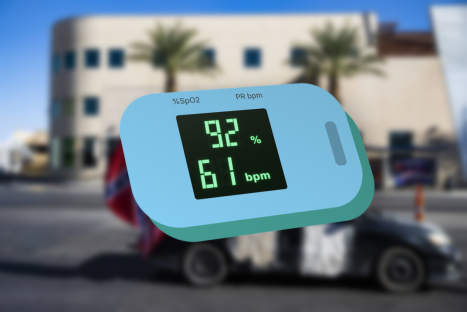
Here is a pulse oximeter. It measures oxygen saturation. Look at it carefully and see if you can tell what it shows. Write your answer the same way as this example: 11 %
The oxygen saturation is 92 %
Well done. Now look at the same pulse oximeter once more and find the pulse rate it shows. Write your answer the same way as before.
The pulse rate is 61 bpm
